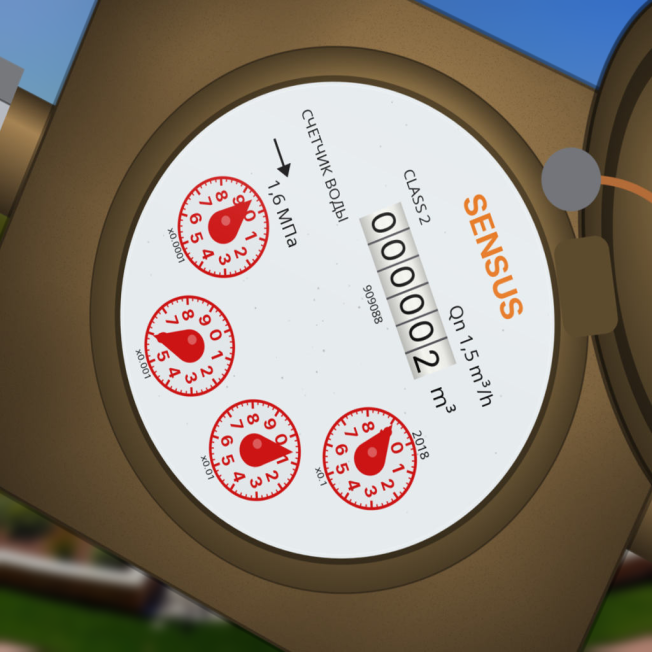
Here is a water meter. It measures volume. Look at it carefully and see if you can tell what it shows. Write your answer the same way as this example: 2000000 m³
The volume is 1.9059 m³
